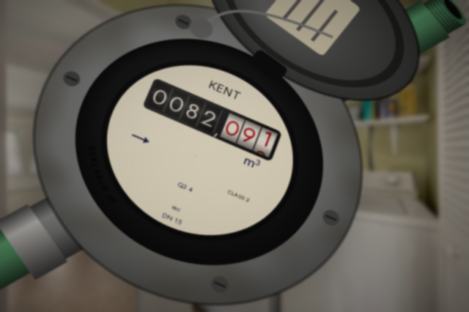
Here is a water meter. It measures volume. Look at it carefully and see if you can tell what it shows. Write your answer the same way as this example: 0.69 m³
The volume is 82.091 m³
